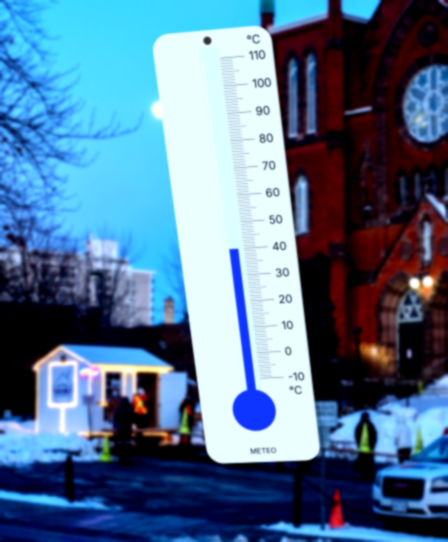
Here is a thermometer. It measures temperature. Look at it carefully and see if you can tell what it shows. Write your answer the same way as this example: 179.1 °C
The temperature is 40 °C
